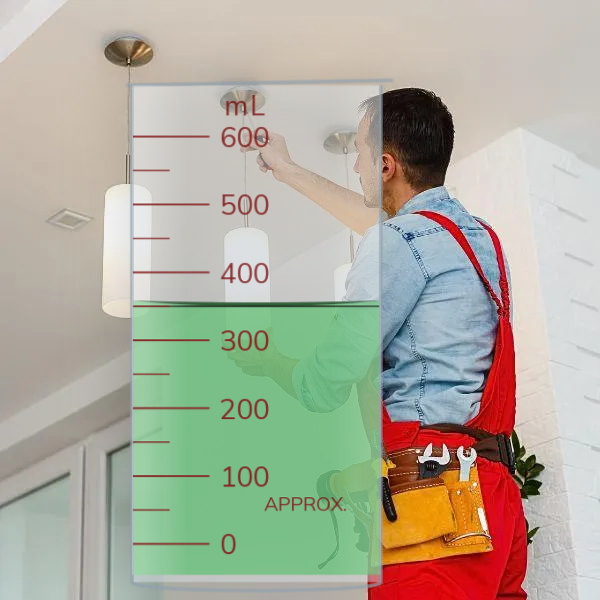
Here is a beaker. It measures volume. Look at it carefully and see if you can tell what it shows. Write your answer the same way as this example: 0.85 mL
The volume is 350 mL
